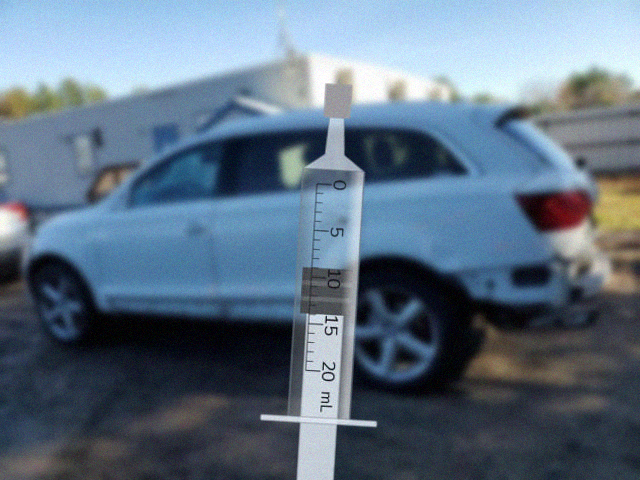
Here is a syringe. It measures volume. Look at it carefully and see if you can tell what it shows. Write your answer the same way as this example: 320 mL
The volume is 9 mL
